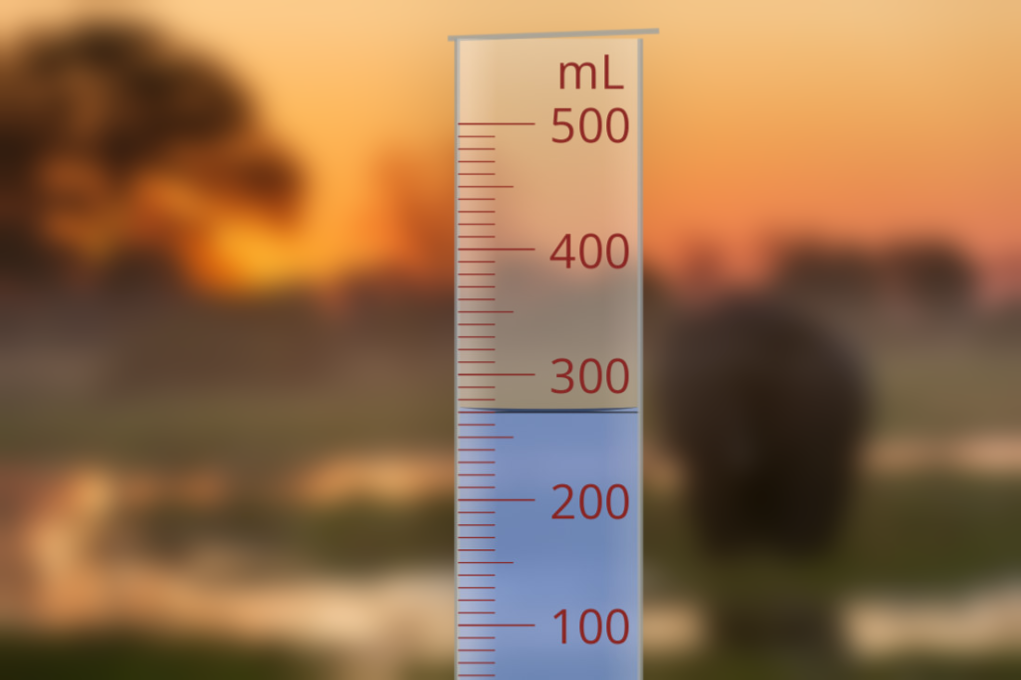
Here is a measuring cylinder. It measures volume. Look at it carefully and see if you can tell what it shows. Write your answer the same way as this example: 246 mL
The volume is 270 mL
